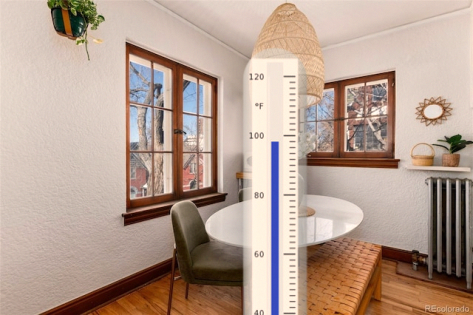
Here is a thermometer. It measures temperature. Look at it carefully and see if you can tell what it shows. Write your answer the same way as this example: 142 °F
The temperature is 98 °F
